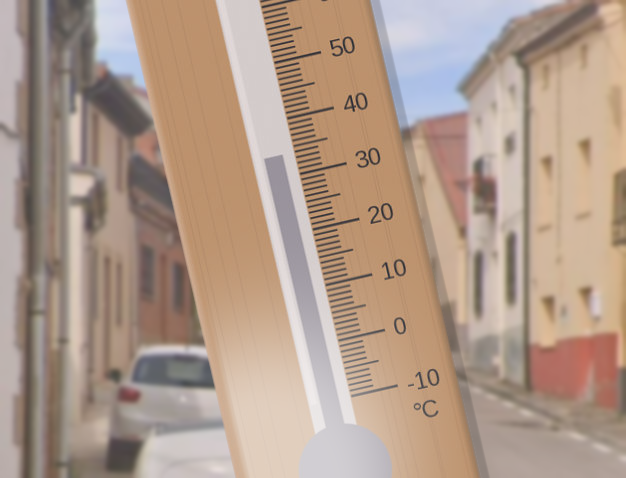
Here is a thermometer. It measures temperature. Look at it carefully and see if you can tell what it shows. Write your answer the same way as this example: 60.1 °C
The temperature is 34 °C
